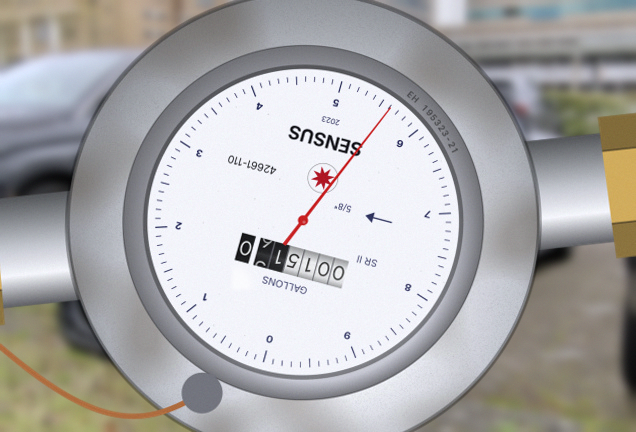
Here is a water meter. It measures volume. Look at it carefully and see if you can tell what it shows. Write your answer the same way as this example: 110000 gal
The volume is 15155.6 gal
